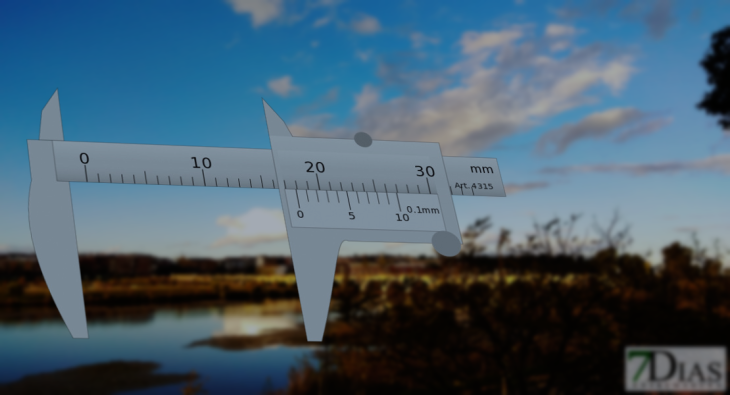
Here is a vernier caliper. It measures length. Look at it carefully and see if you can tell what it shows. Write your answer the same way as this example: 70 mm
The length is 17.9 mm
